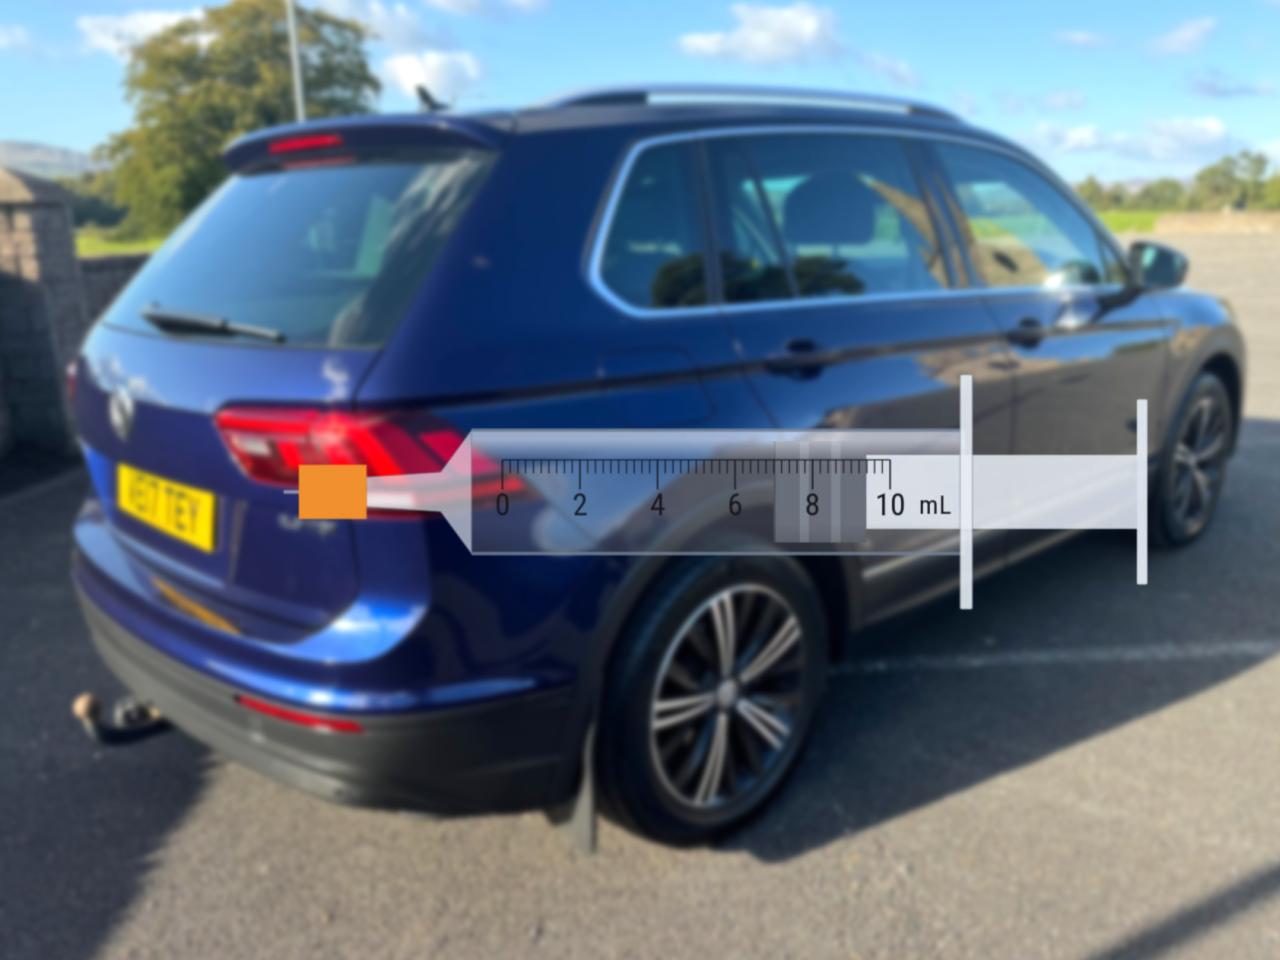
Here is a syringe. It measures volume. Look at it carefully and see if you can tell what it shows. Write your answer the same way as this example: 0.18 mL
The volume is 7 mL
